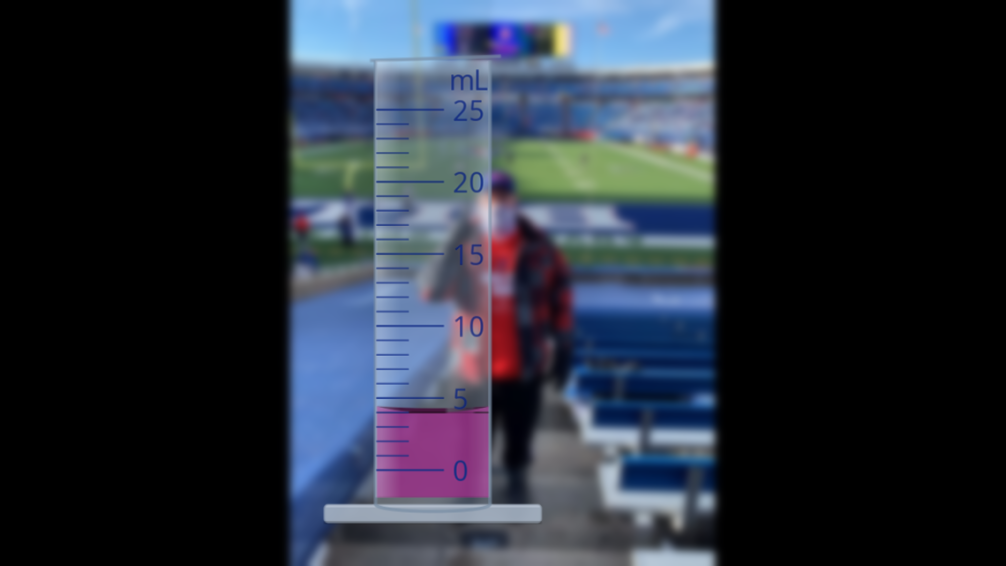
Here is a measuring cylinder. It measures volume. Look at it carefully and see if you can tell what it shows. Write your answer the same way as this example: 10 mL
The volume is 4 mL
